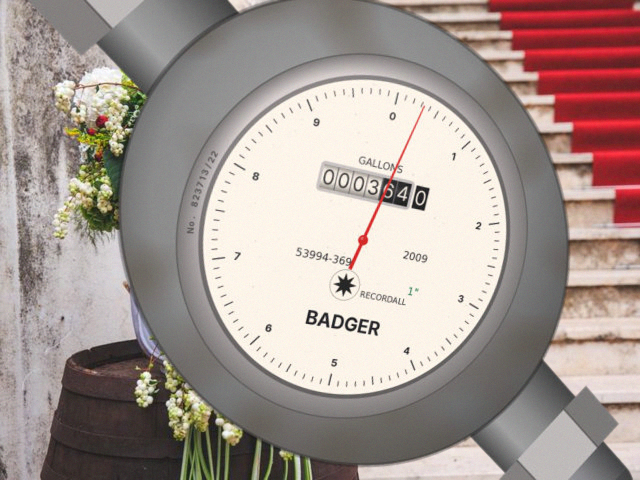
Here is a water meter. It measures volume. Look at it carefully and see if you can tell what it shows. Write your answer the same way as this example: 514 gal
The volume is 3640.3 gal
